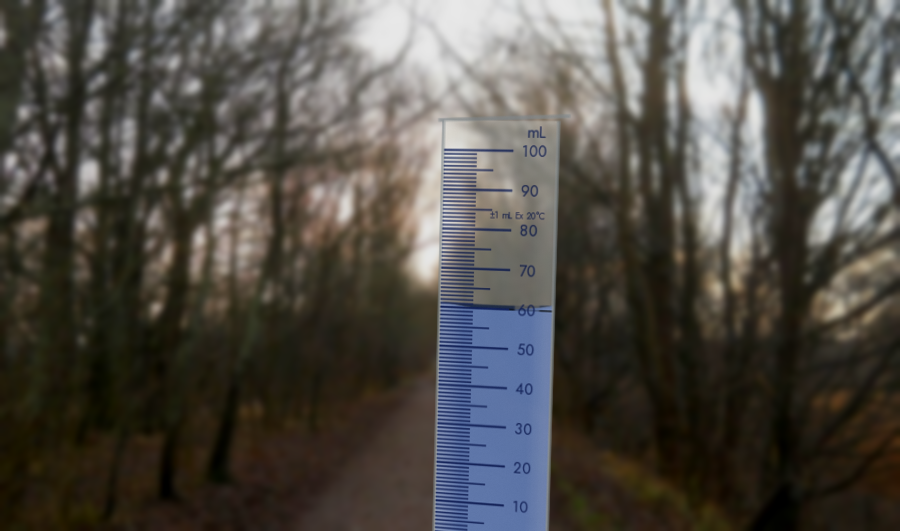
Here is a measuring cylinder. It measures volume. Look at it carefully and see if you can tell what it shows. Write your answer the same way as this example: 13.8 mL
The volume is 60 mL
